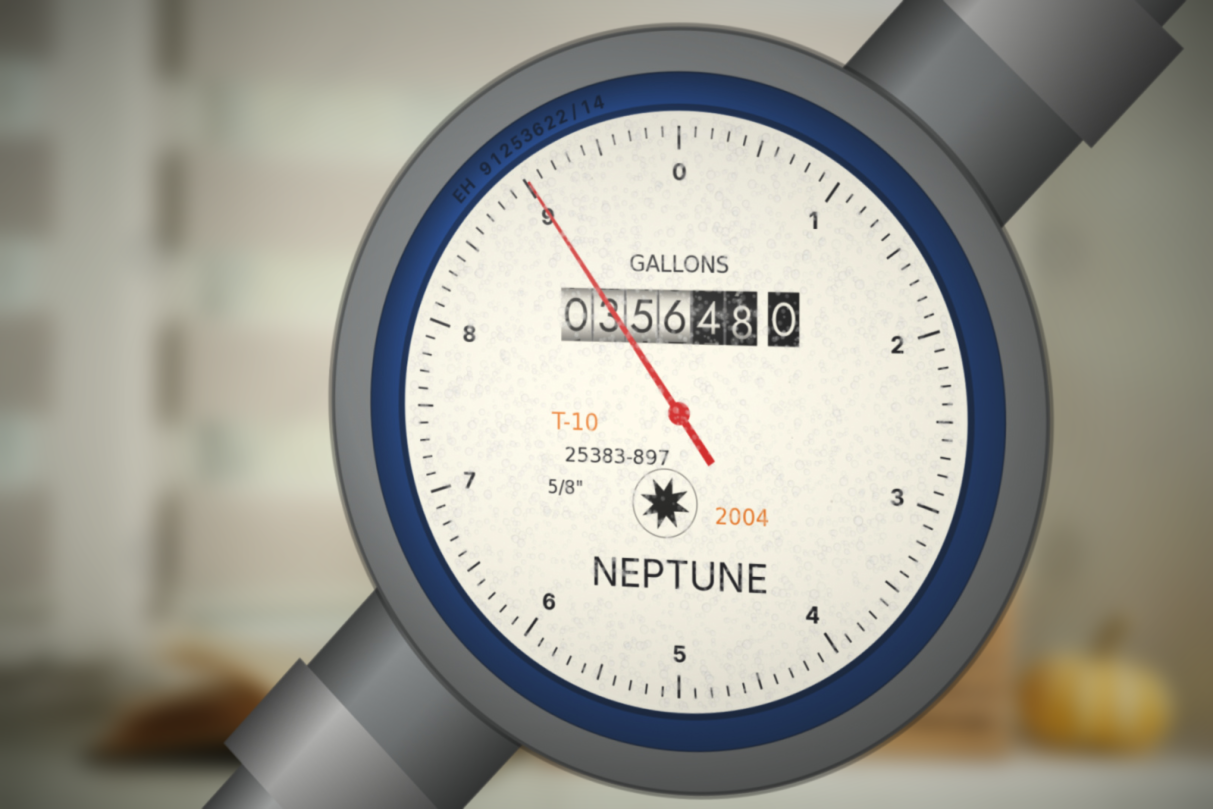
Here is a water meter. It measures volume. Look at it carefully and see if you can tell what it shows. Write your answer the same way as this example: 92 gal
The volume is 356479.0 gal
